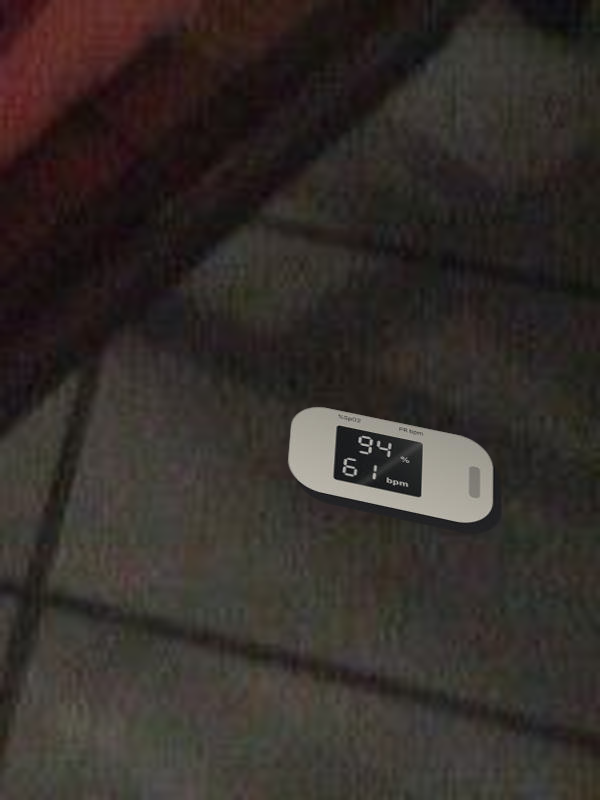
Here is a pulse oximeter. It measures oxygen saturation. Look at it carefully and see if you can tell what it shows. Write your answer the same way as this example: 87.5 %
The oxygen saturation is 94 %
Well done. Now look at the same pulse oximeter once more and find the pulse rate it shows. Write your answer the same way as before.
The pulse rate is 61 bpm
